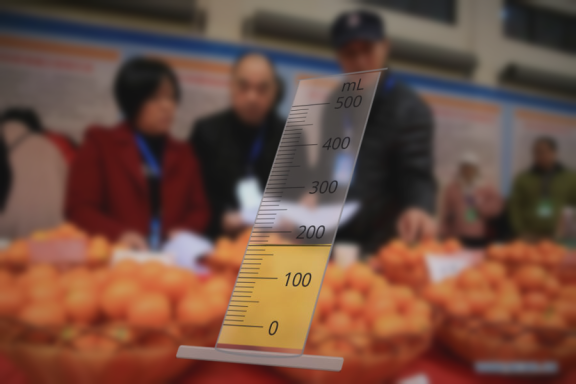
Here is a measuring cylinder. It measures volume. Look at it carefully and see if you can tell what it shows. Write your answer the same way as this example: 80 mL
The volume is 170 mL
